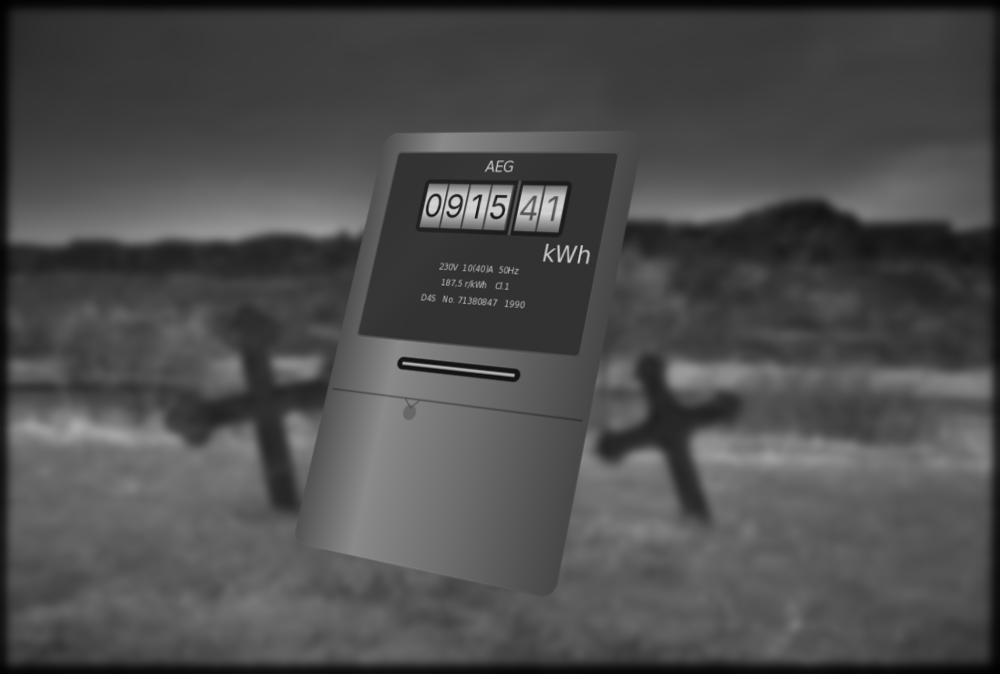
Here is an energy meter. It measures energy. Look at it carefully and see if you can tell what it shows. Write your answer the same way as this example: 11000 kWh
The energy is 915.41 kWh
